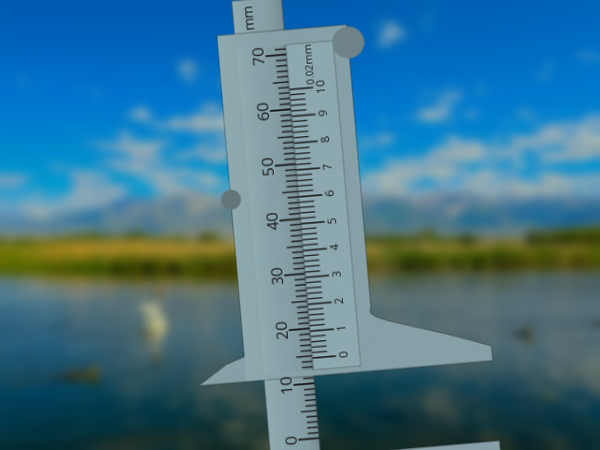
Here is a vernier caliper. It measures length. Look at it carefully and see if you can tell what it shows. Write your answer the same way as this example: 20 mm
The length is 14.6 mm
